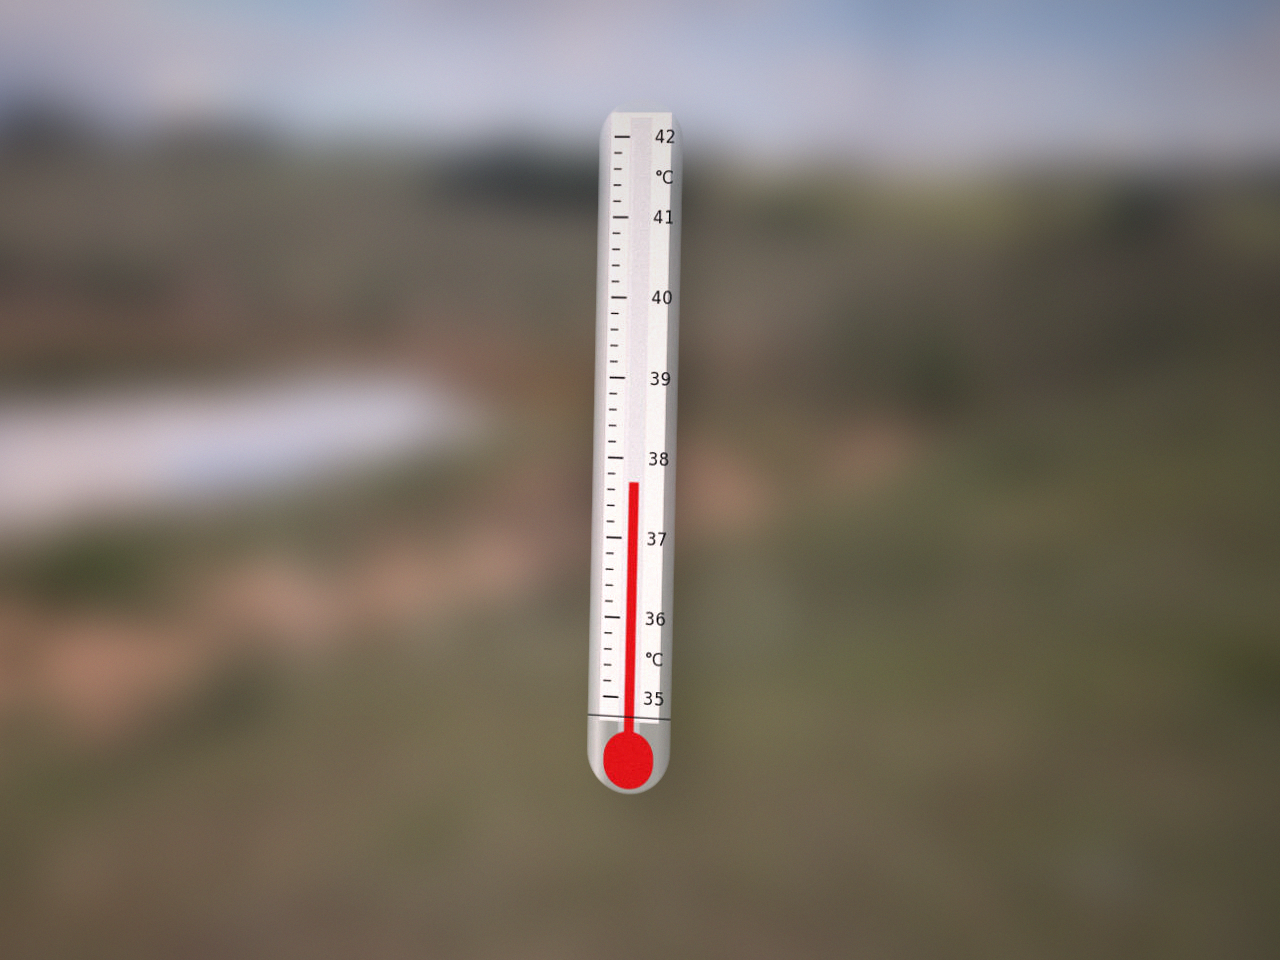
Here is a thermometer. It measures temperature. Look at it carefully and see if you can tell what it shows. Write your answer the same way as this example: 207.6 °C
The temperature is 37.7 °C
